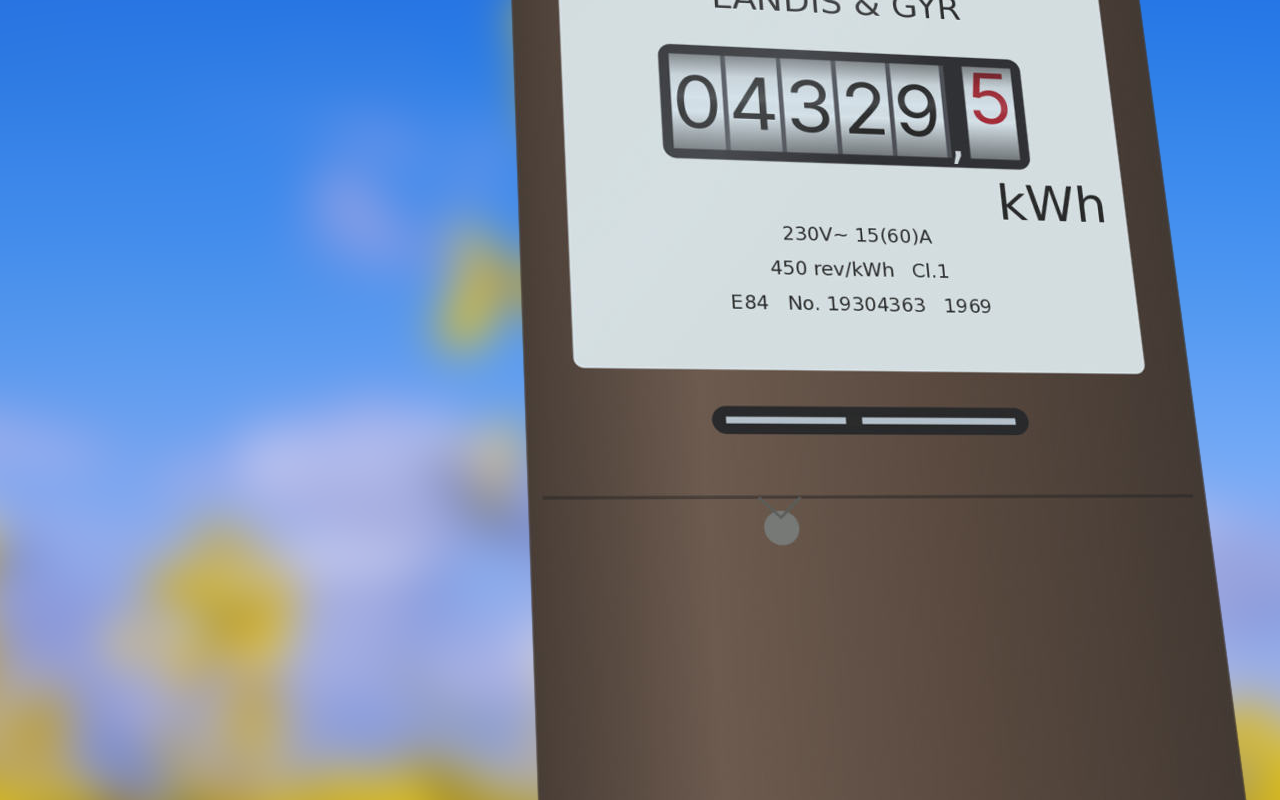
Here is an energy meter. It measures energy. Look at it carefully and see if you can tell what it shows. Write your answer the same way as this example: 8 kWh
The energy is 4329.5 kWh
